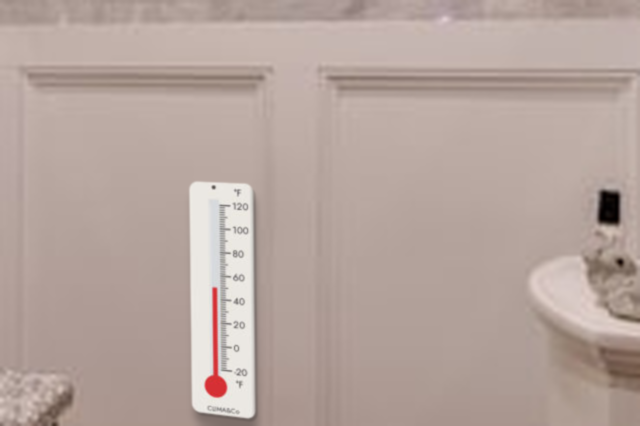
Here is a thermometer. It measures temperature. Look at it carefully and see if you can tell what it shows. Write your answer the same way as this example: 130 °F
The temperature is 50 °F
